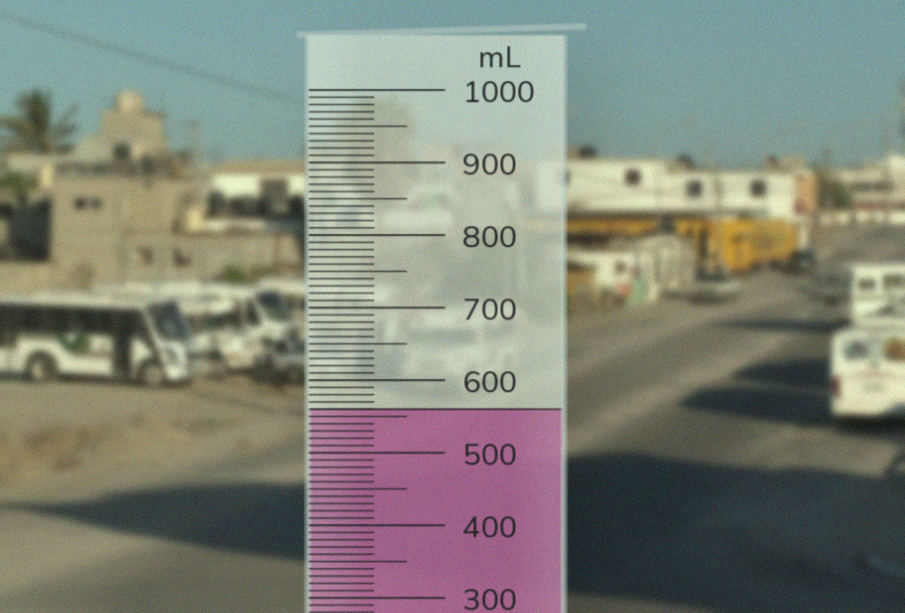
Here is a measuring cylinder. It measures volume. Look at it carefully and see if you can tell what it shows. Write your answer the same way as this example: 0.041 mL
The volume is 560 mL
